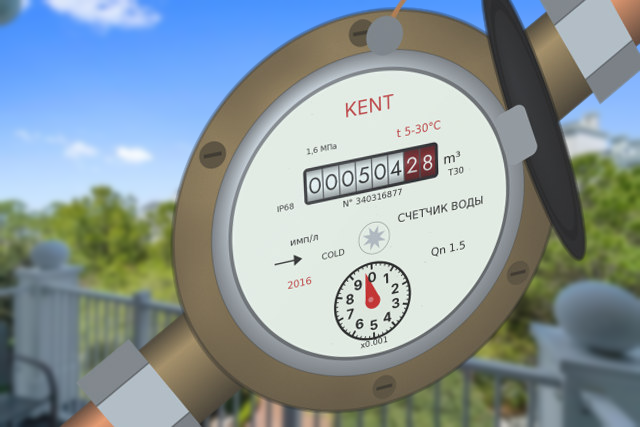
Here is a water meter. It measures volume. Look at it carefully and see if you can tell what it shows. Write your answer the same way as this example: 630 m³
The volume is 504.279 m³
